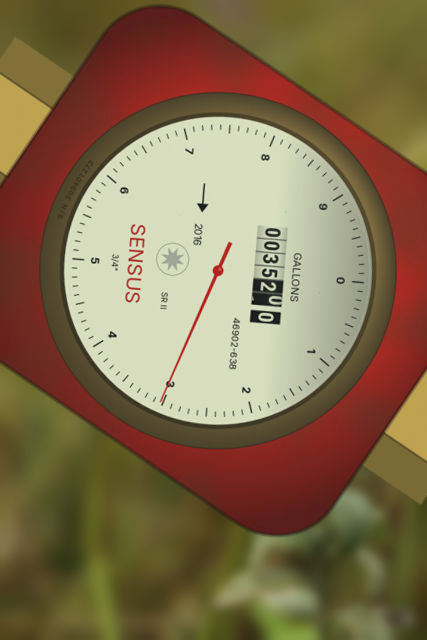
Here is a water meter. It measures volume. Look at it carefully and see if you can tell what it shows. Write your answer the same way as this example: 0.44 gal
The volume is 35203.0 gal
